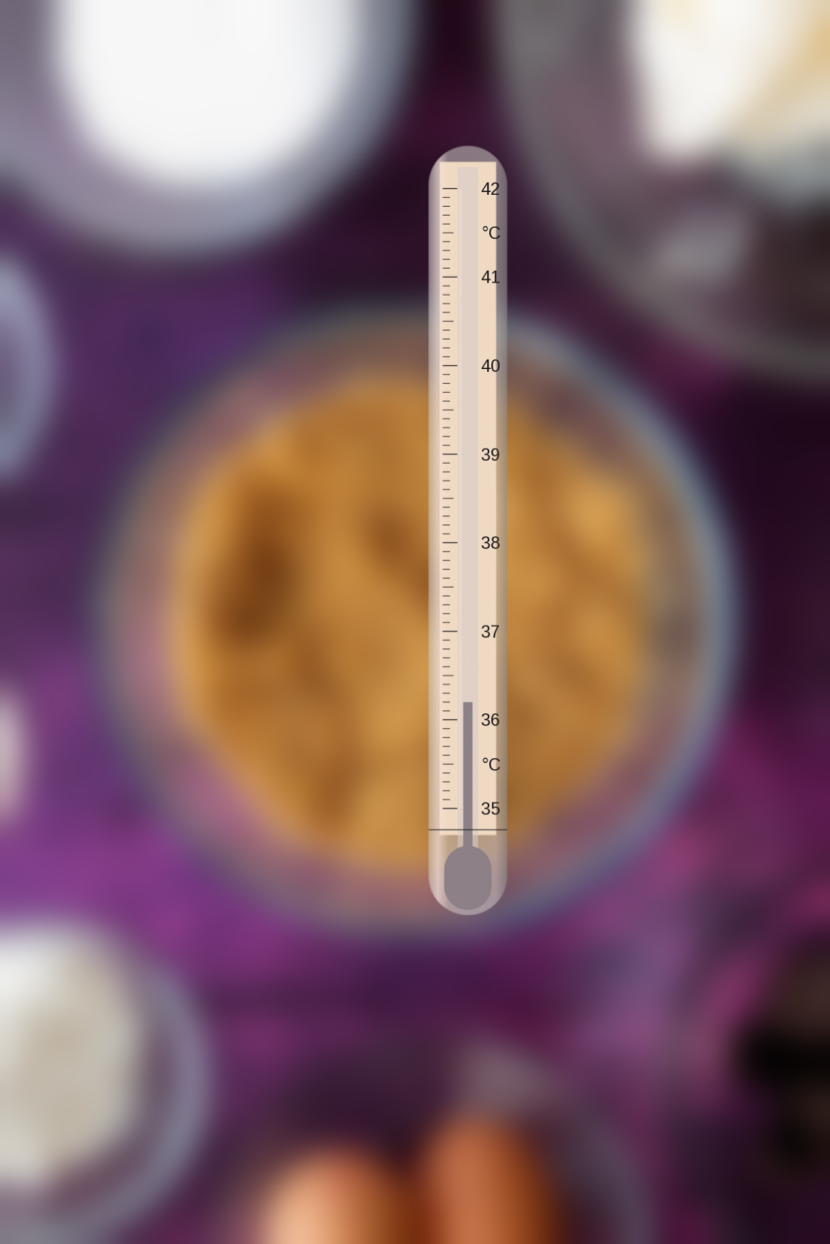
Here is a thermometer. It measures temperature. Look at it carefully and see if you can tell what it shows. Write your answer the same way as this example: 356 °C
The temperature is 36.2 °C
